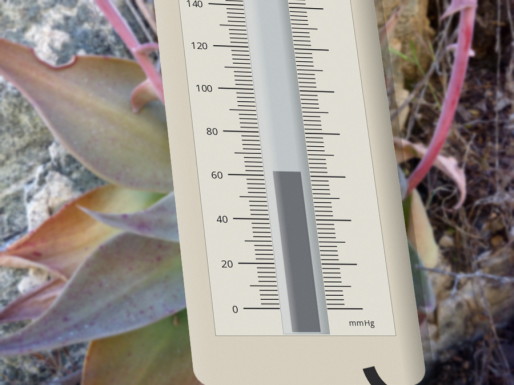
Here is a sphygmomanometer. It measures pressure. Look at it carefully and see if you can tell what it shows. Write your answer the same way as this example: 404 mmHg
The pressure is 62 mmHg
